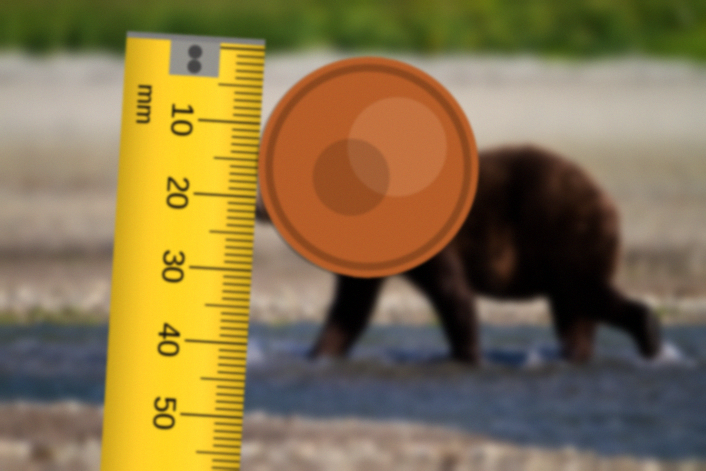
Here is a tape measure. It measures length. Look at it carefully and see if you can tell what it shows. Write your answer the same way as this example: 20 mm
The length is 30 mm
